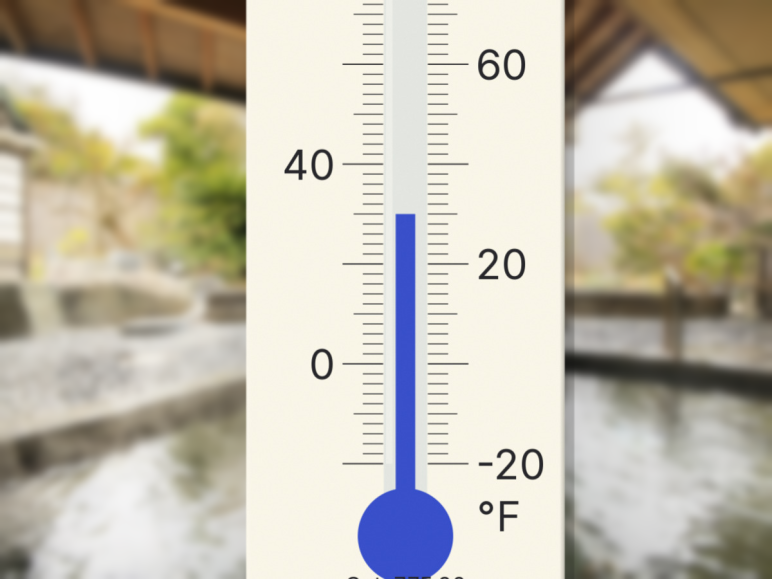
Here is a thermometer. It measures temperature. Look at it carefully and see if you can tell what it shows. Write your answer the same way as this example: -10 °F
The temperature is 30 °F
